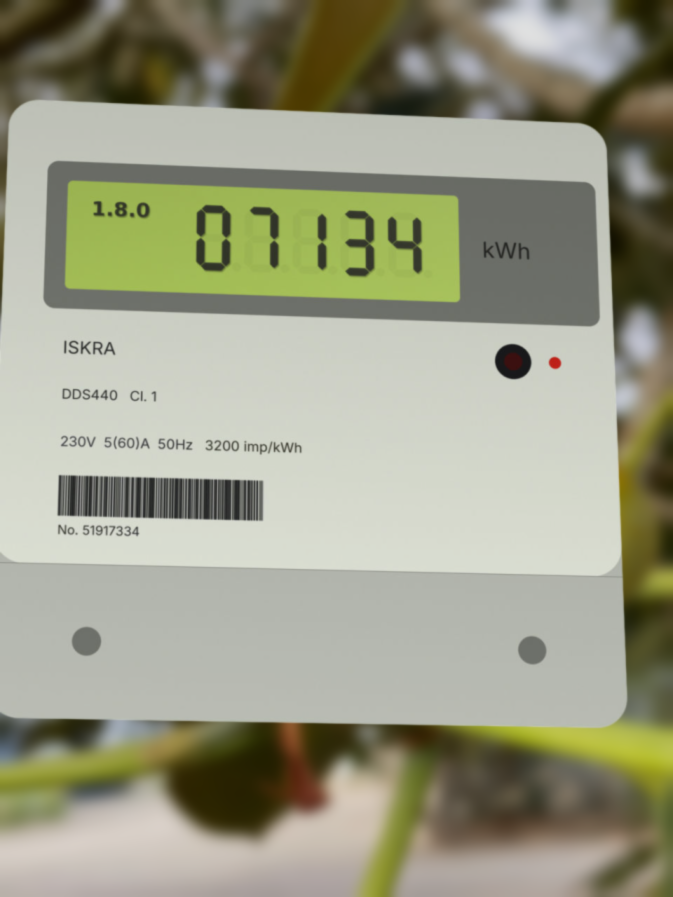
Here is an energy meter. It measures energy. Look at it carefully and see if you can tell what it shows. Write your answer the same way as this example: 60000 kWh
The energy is 7134 kWh
